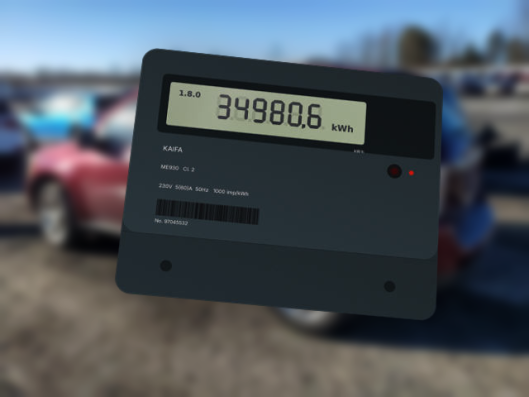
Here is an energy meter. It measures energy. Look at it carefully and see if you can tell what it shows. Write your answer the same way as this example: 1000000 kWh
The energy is 34980.6 kWh
